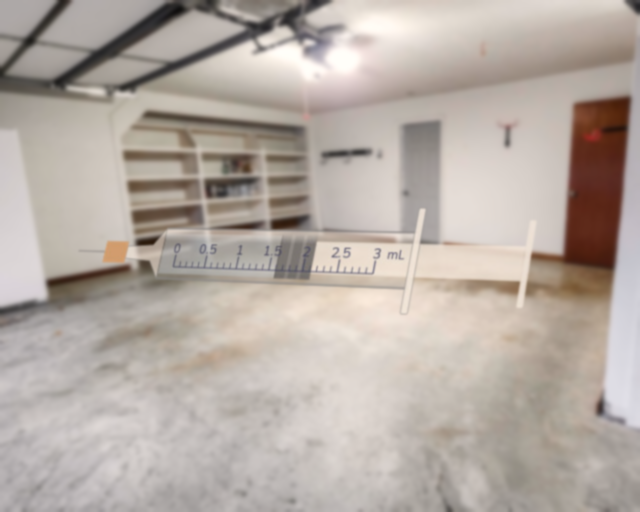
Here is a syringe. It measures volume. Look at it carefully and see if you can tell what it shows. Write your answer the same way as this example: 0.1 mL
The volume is 1.6 mL
